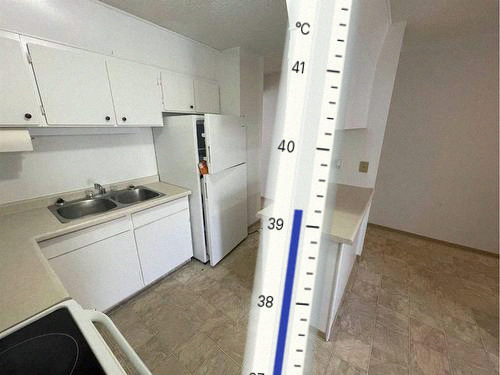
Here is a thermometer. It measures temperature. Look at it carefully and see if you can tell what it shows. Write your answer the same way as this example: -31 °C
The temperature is 39.2 °C
